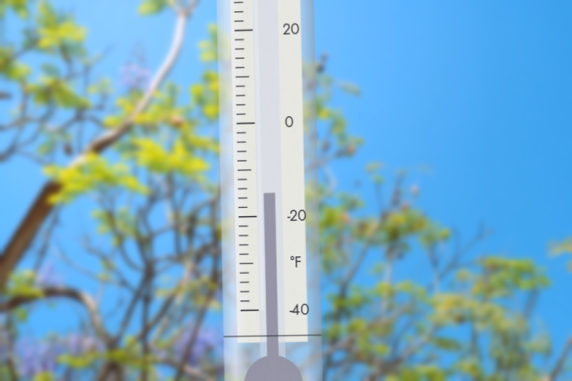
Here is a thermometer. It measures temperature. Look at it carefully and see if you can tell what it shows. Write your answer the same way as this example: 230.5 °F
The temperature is -15 °F
